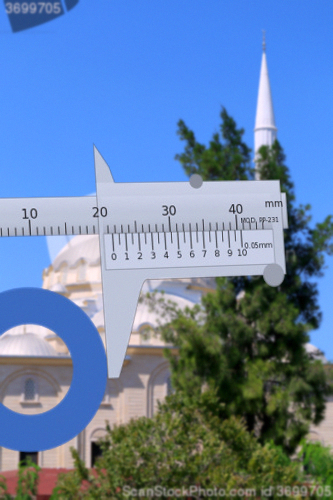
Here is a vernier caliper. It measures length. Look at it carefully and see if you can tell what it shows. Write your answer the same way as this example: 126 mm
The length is 21.6 mm
